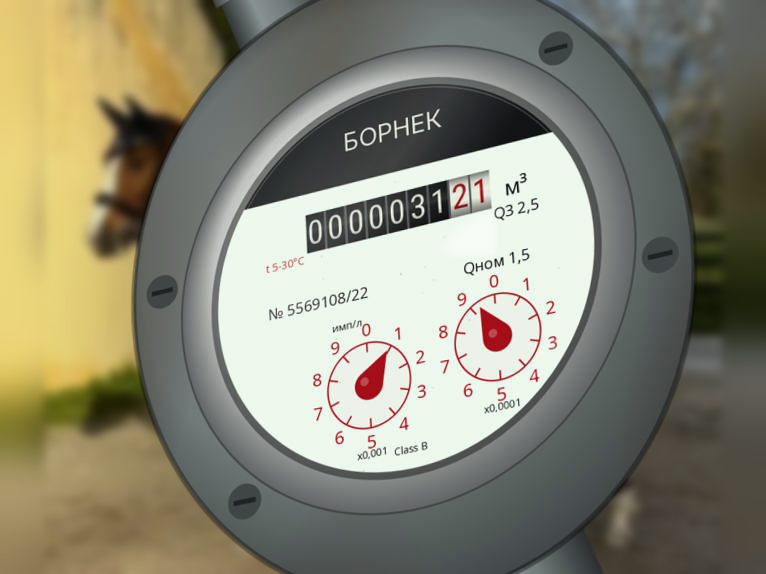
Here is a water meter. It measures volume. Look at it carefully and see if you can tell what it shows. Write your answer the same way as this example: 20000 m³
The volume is 31.2109 m³
